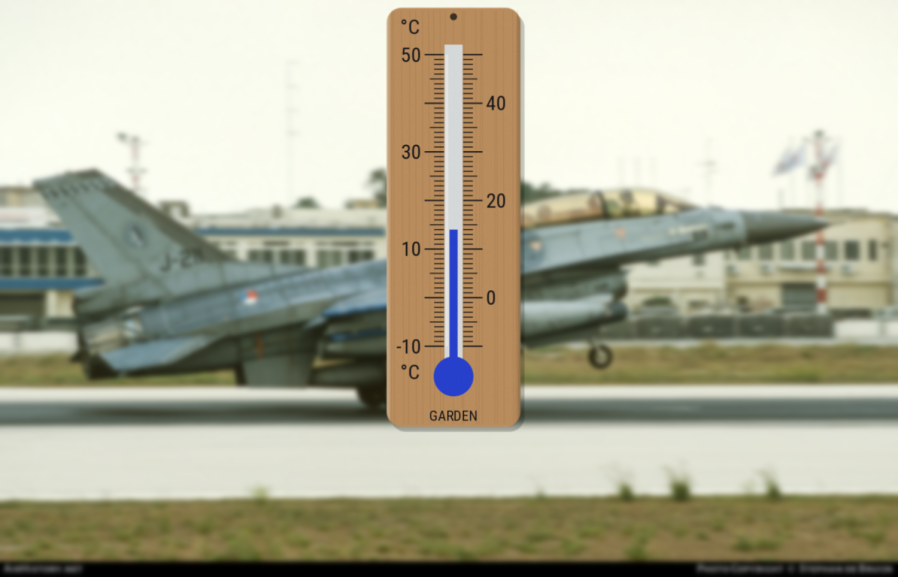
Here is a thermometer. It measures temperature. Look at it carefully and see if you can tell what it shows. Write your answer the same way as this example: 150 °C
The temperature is 14 °C
